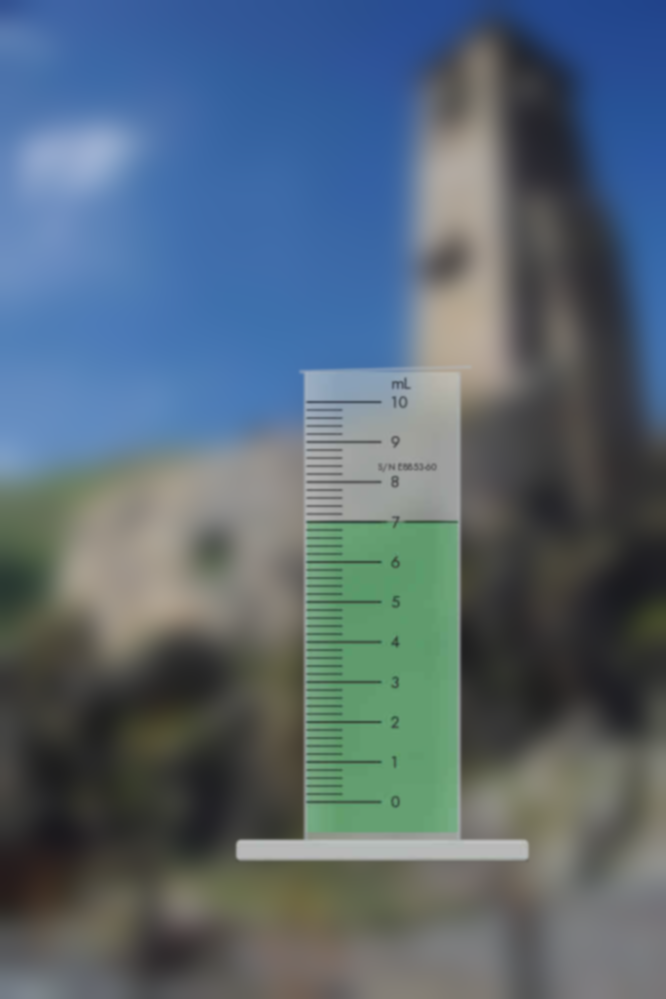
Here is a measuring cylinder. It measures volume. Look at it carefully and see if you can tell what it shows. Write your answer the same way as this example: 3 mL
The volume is 7 mL
